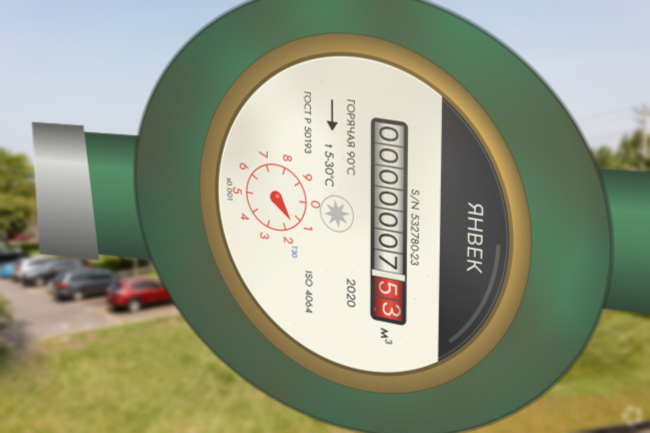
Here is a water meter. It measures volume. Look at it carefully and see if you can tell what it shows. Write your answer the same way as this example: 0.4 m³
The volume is 7.531 m³
